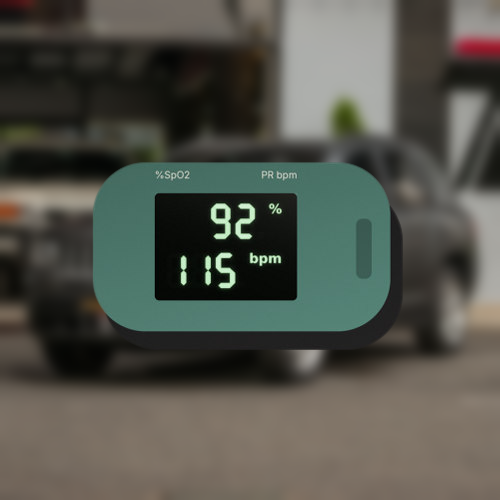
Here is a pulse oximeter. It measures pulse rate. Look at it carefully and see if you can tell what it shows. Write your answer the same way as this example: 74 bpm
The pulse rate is 115 bpm
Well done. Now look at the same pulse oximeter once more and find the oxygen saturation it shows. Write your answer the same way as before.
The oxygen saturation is 92 %
